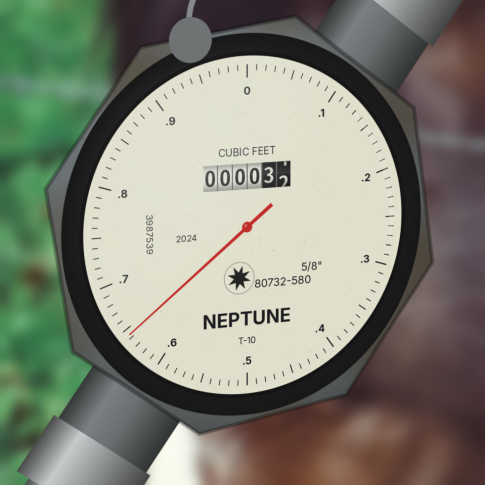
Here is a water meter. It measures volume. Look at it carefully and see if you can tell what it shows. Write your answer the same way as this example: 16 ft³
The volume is 31.64 ft³
